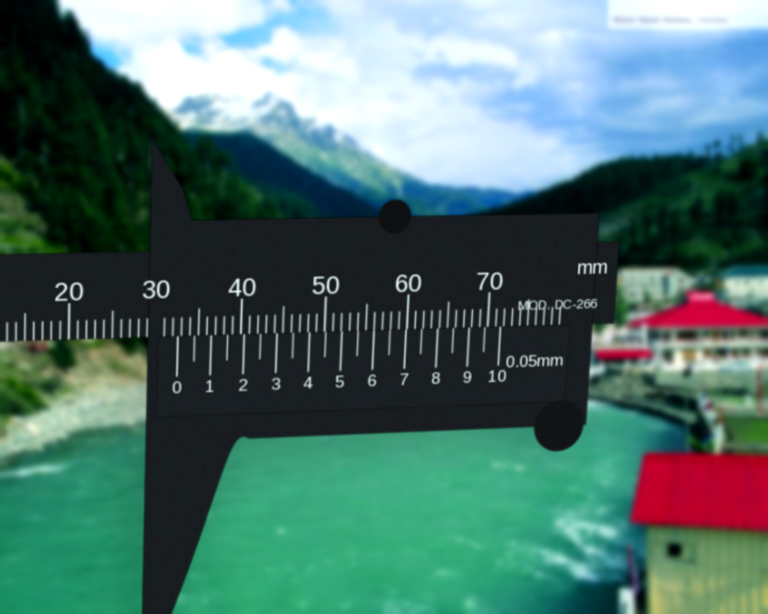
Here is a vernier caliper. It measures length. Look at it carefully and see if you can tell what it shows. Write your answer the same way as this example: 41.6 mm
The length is 32.6 mm
